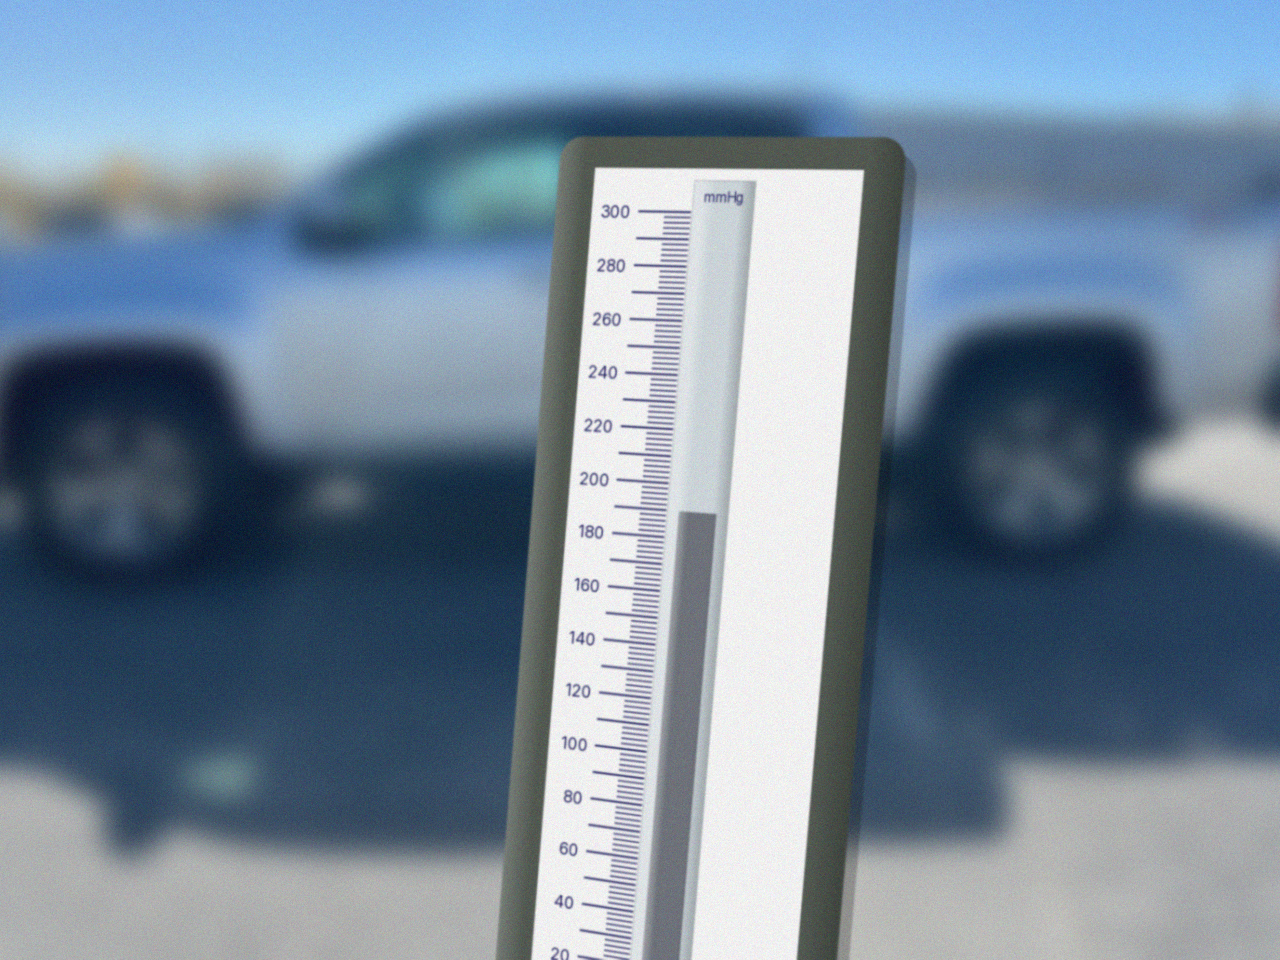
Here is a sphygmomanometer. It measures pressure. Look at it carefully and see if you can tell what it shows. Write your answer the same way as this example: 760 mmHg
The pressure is 190 mmHg
